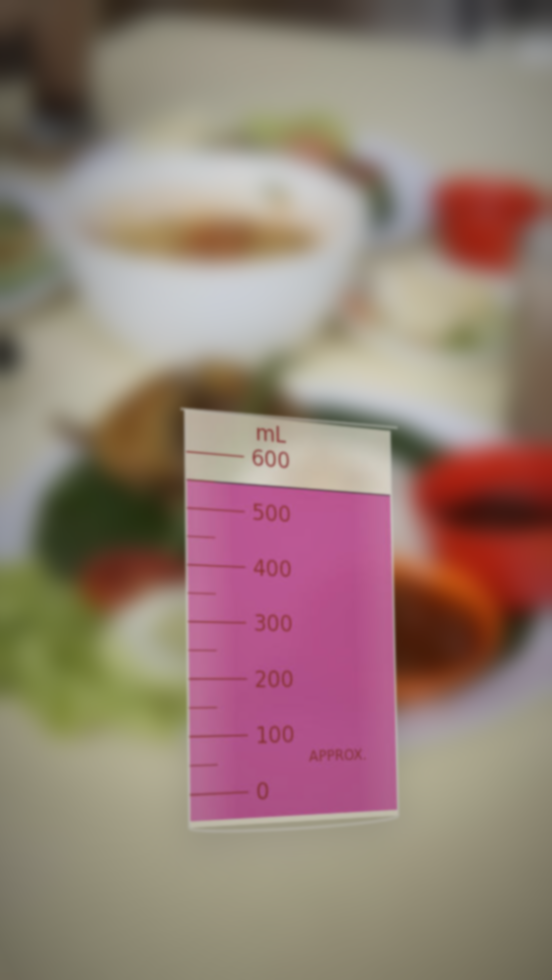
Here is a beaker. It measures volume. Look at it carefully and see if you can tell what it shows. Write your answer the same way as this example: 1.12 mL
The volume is 550 mL
